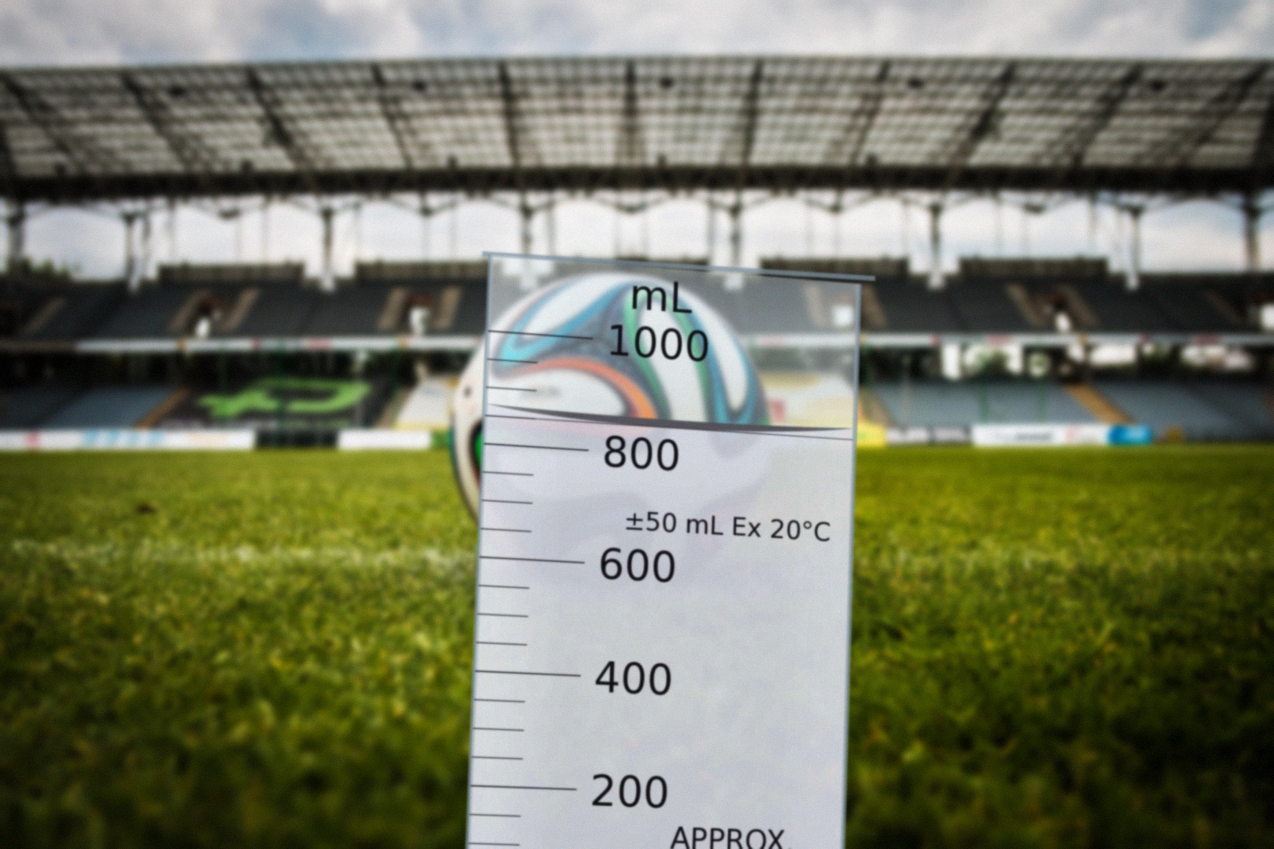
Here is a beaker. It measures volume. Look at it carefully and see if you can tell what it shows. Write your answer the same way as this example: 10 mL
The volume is 850 mL
